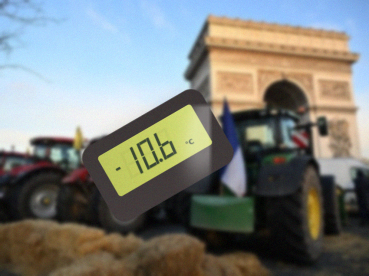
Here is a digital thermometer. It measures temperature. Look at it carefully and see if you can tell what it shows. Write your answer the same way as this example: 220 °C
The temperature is -10.6 °C
